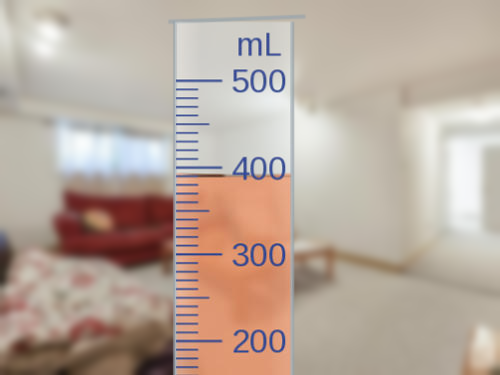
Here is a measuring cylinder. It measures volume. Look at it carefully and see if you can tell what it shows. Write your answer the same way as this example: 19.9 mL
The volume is 390 mL
